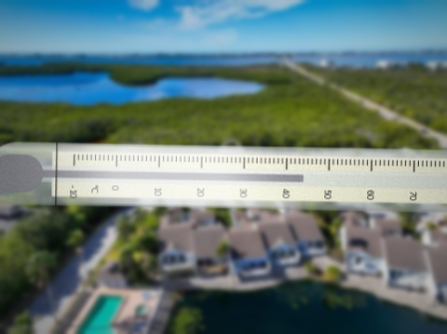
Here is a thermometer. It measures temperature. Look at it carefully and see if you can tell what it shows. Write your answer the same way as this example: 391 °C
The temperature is 44 °C
